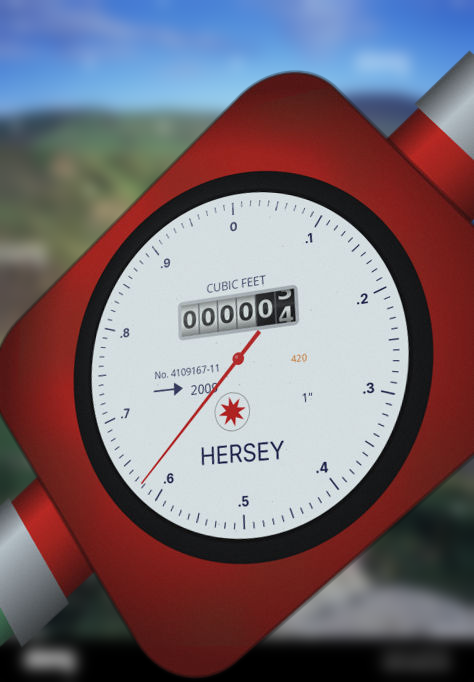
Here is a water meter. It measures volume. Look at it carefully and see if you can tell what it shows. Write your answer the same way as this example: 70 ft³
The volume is 3.62 ft³
